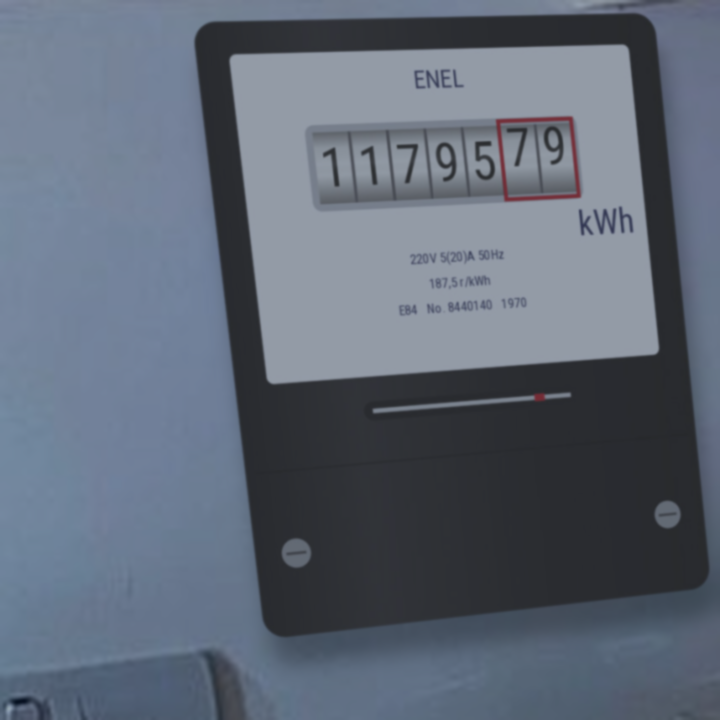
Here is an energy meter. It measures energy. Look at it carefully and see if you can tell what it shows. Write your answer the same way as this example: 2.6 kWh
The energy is 11795.79 kWh
